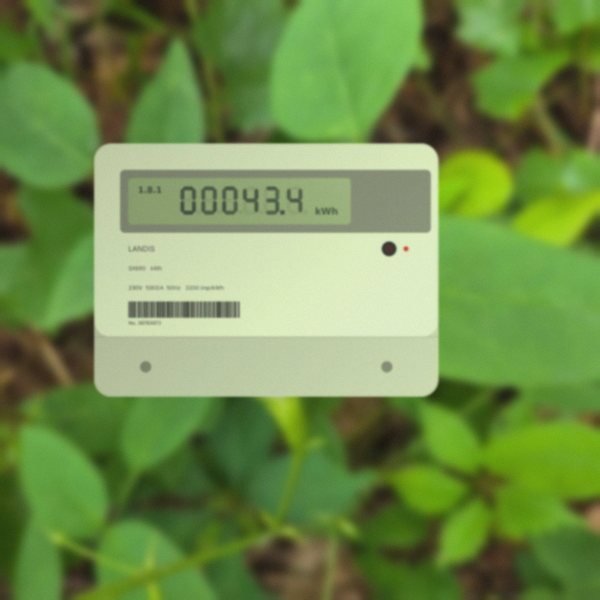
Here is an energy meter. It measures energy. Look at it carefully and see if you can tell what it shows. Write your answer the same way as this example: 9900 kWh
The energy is 43.4 kWh
